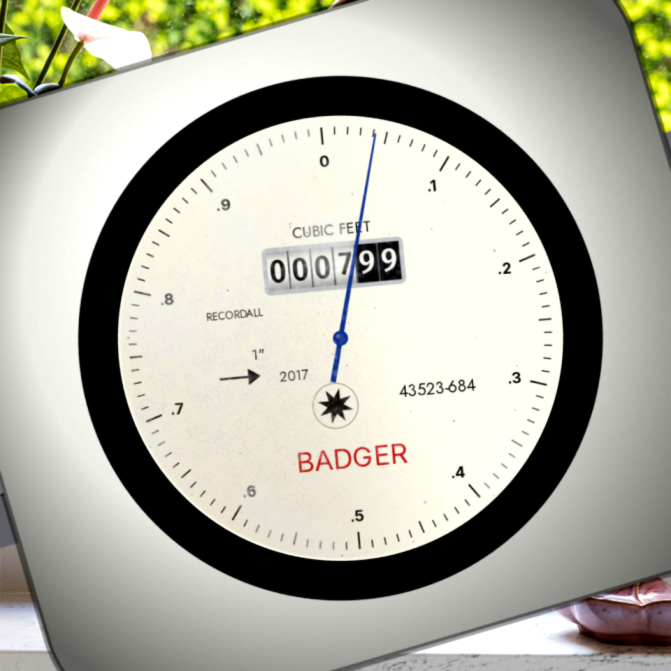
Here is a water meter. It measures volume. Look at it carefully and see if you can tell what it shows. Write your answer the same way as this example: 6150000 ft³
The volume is 799.04 ft³
